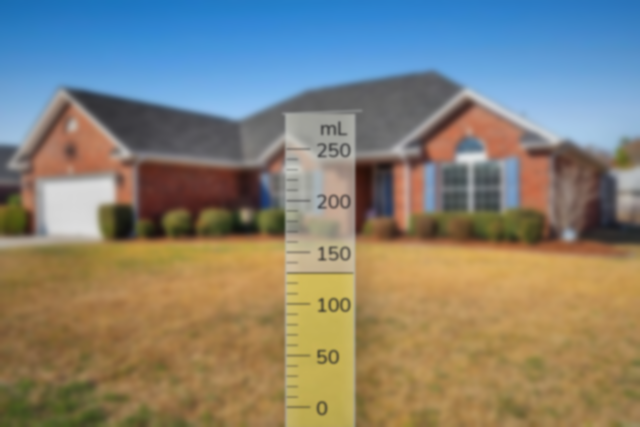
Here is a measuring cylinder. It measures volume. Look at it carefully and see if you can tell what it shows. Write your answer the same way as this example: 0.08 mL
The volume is 130 mL
